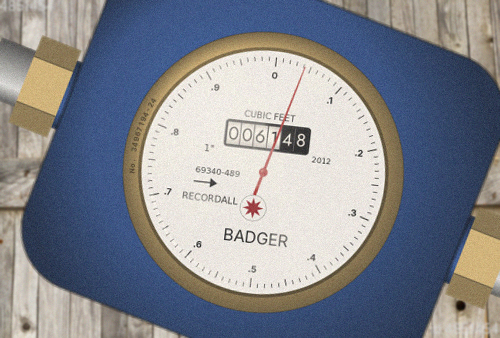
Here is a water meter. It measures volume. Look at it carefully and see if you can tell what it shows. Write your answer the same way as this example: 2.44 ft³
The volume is 6148.04 ft³
